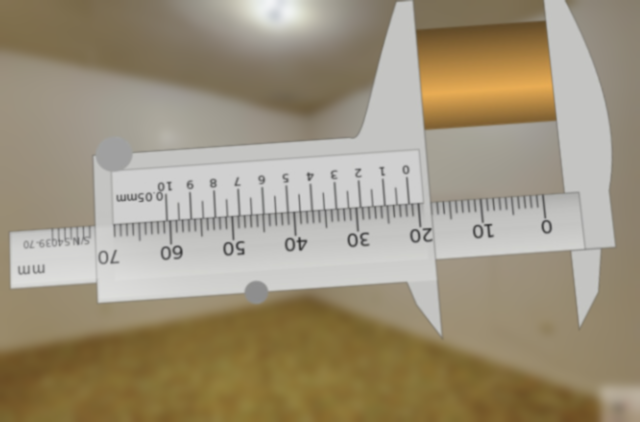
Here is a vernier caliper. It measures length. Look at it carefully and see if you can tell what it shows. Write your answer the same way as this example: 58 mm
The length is 21.5 mm
